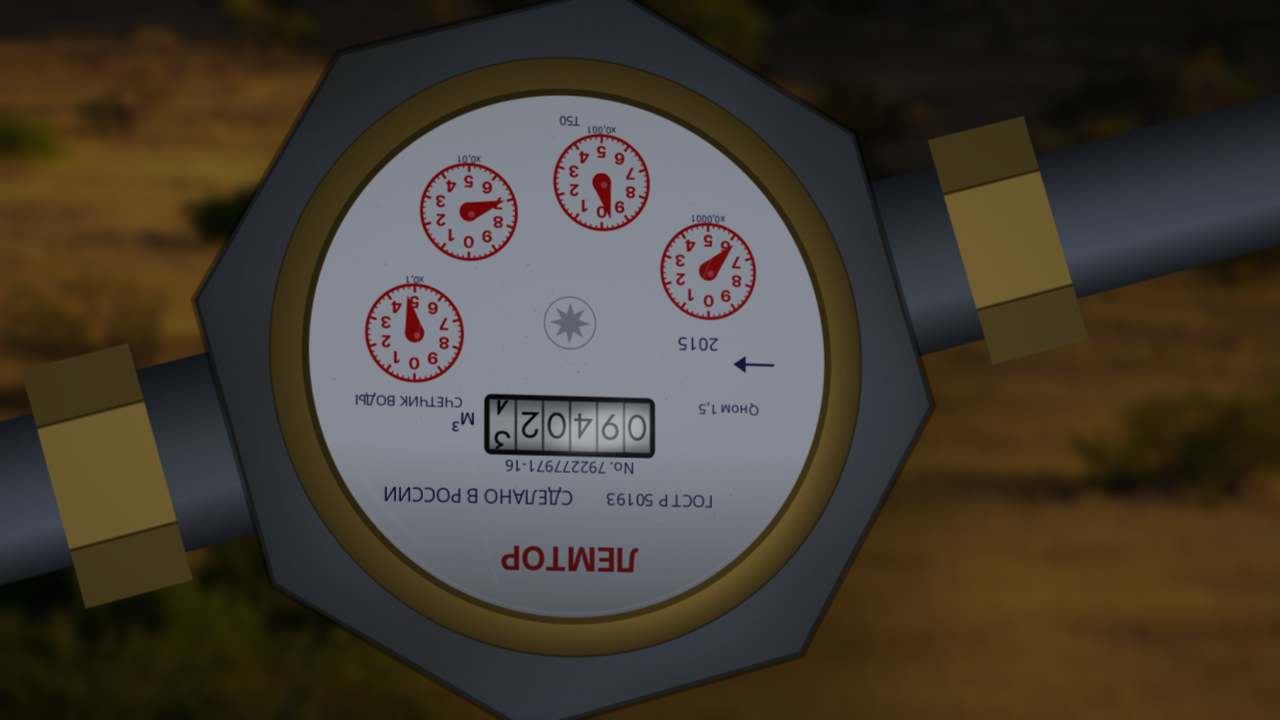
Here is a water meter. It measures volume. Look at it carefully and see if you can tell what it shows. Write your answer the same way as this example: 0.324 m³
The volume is 94023.4696 m³
